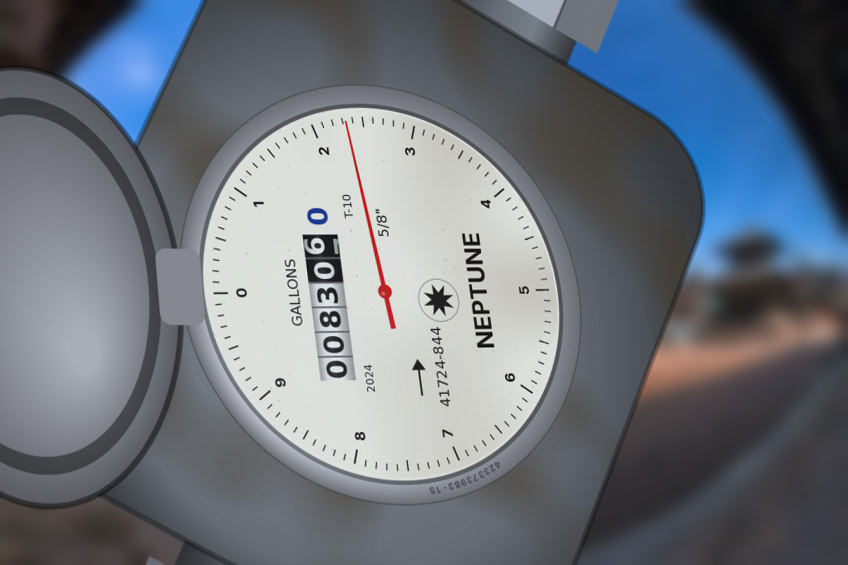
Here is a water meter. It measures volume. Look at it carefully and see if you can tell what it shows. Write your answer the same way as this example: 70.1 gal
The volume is 83062.3 gal
